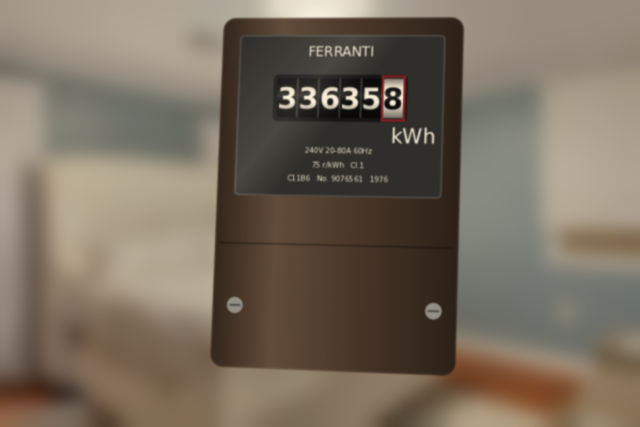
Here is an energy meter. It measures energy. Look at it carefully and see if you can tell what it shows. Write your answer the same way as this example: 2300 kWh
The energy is 33635.8 kWh
